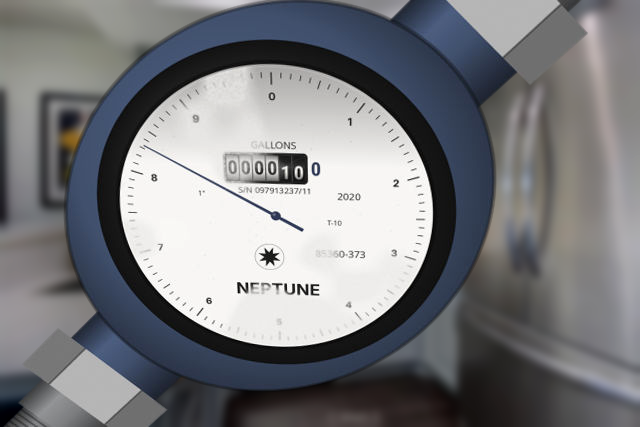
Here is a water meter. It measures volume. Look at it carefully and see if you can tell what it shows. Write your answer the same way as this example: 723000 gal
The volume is 98.3 gal
